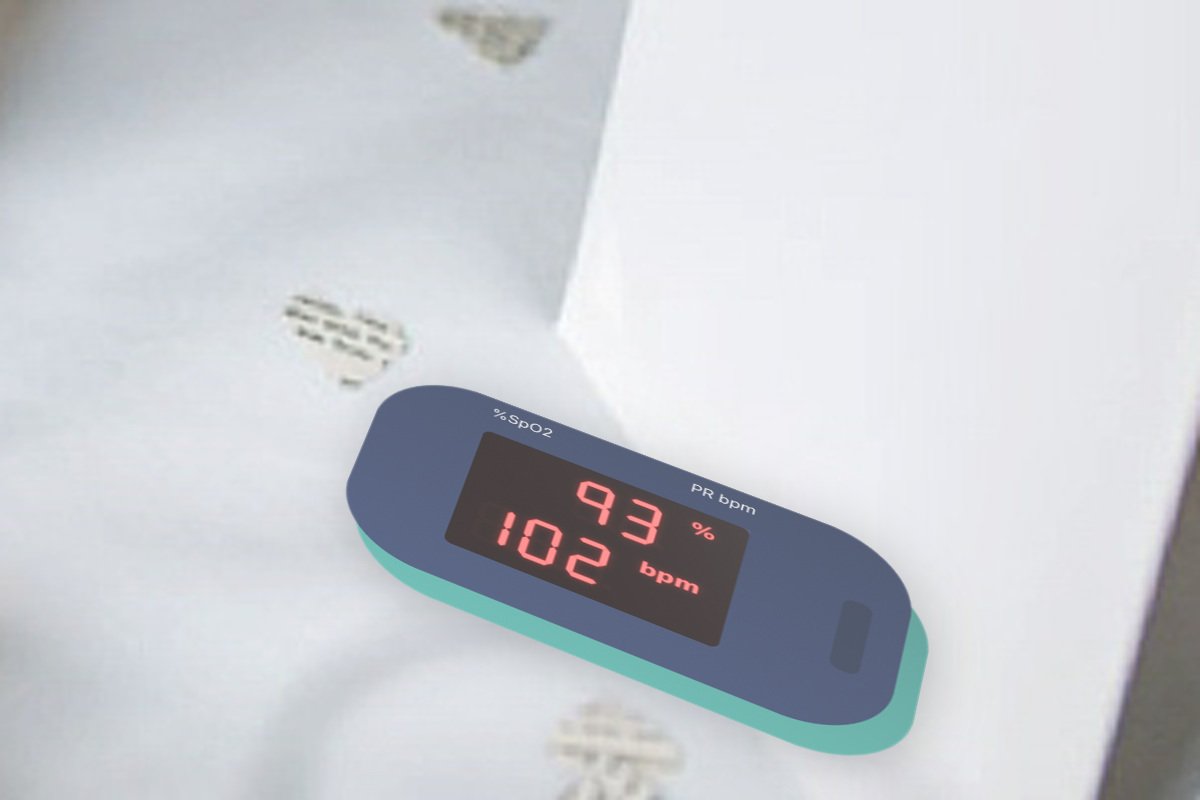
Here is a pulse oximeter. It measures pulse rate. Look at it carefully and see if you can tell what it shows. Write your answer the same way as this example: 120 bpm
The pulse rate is 102 bpm
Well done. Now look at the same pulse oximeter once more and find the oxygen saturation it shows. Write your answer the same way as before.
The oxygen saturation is 93 %
